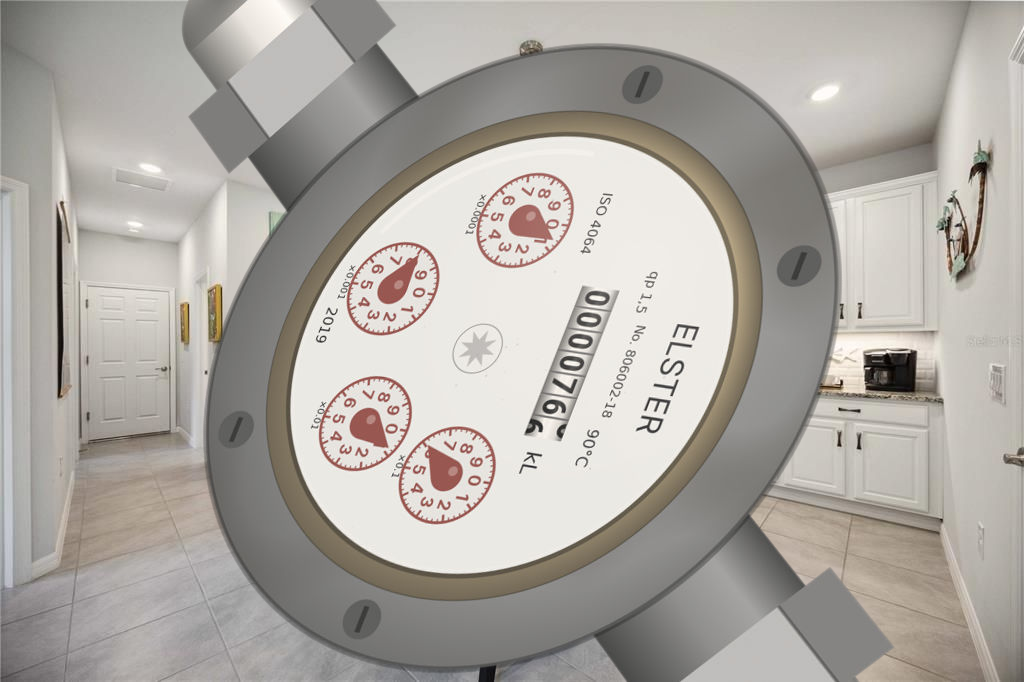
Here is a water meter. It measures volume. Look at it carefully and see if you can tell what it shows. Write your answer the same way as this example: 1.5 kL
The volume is 765.6080 kL
